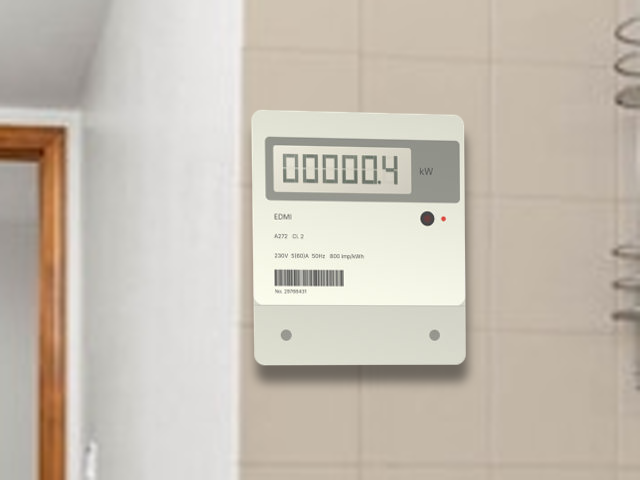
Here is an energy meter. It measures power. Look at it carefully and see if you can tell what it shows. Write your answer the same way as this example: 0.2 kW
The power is 0.4 kW
